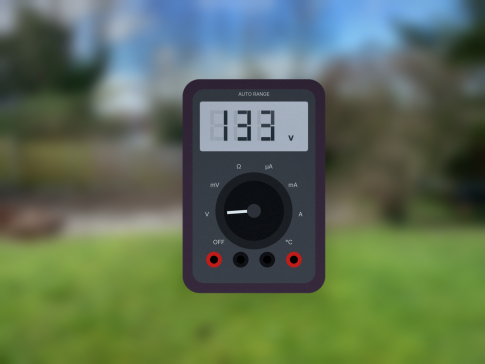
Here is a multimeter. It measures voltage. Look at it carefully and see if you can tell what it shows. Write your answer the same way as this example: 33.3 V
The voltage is 133 V
